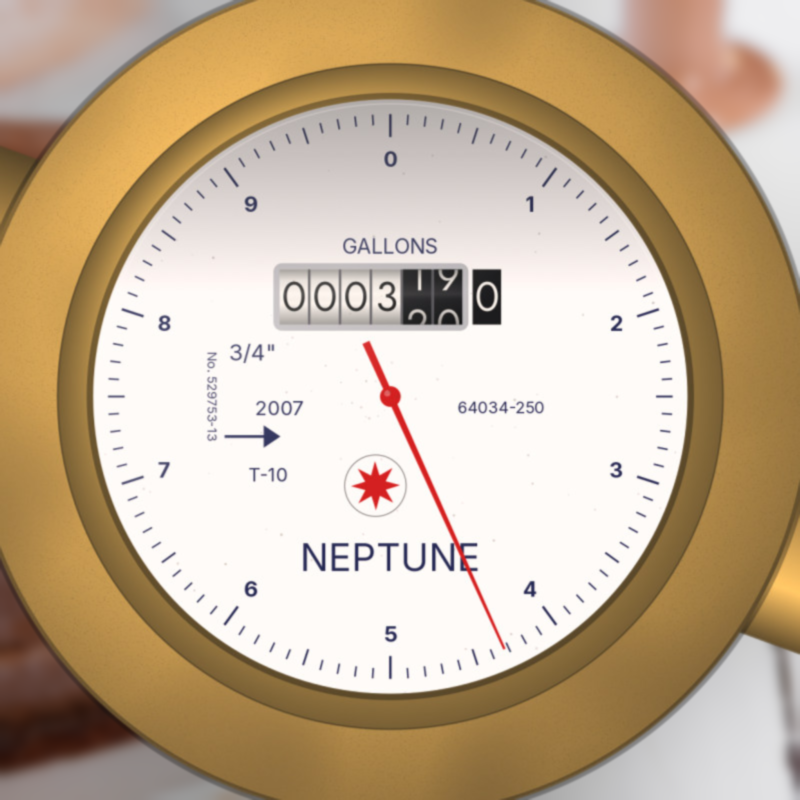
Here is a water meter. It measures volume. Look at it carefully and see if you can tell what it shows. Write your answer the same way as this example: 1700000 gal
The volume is 3194.3 gal
